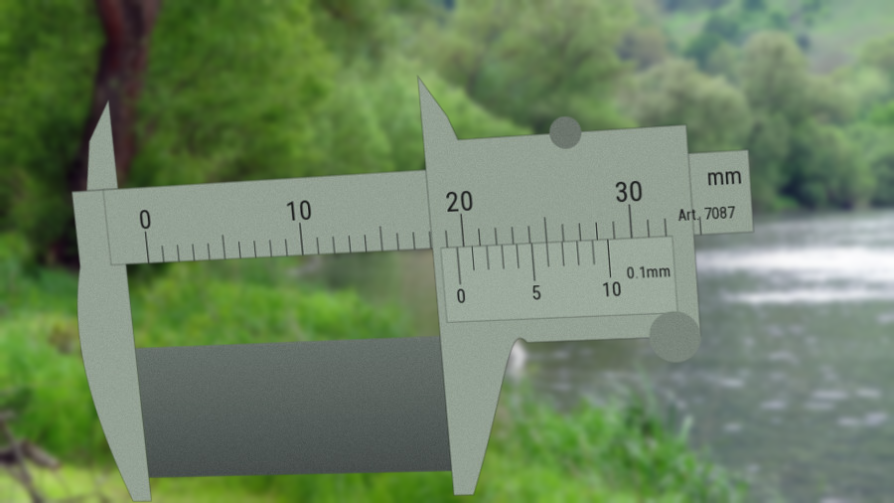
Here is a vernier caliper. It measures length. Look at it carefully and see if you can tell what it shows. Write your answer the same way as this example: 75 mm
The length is 19.6 mm
